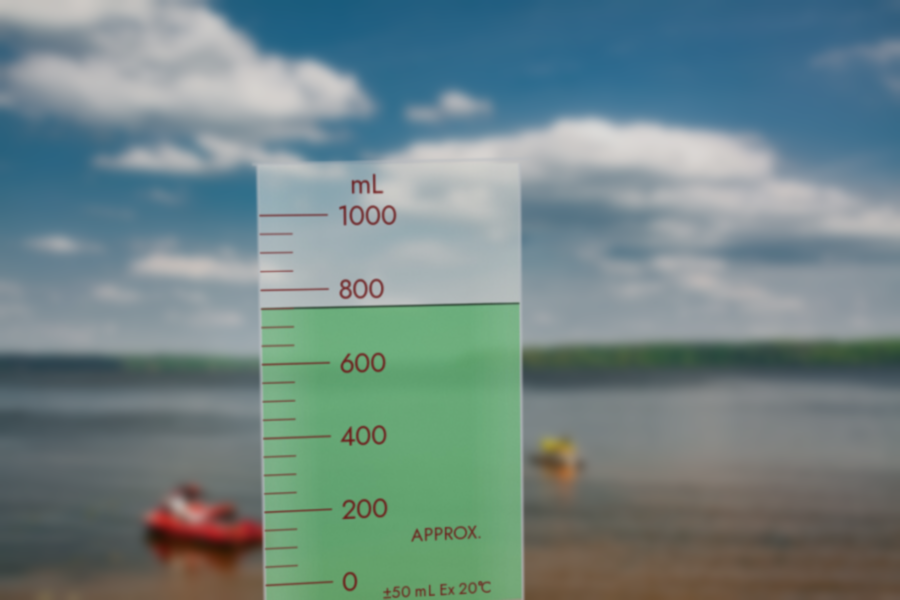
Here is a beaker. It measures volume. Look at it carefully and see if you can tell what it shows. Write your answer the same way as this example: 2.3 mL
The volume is 750 mL
